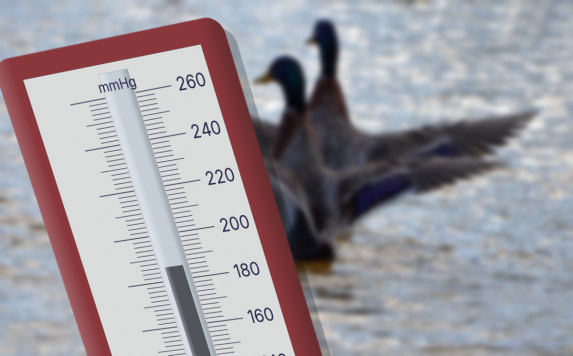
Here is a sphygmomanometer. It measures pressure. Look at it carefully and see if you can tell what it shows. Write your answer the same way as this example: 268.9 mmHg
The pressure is 186 mmHg
